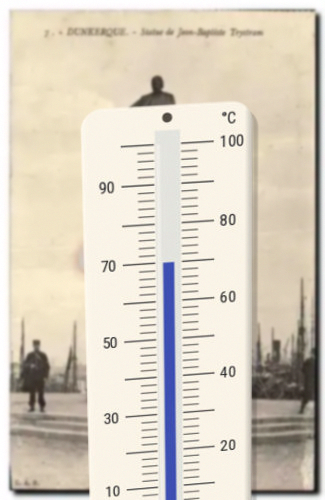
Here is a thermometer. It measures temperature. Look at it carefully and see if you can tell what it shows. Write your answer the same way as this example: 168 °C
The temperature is 70 °C
